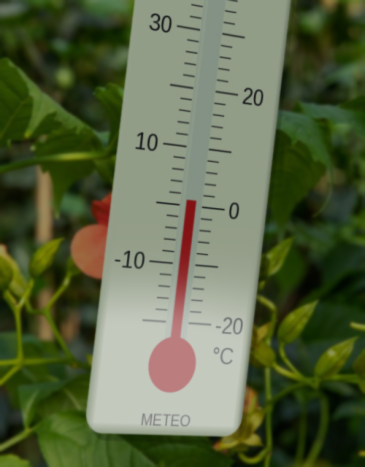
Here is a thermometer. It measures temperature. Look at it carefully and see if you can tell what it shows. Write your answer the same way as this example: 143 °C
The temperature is 1 °C
